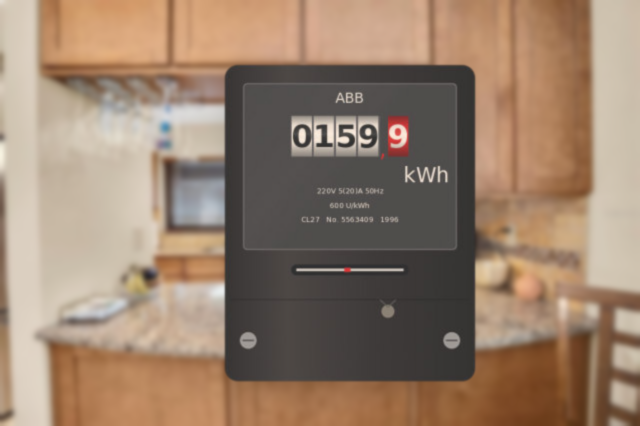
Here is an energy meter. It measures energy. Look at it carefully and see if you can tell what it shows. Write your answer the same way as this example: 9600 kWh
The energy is 159.9 kWh
